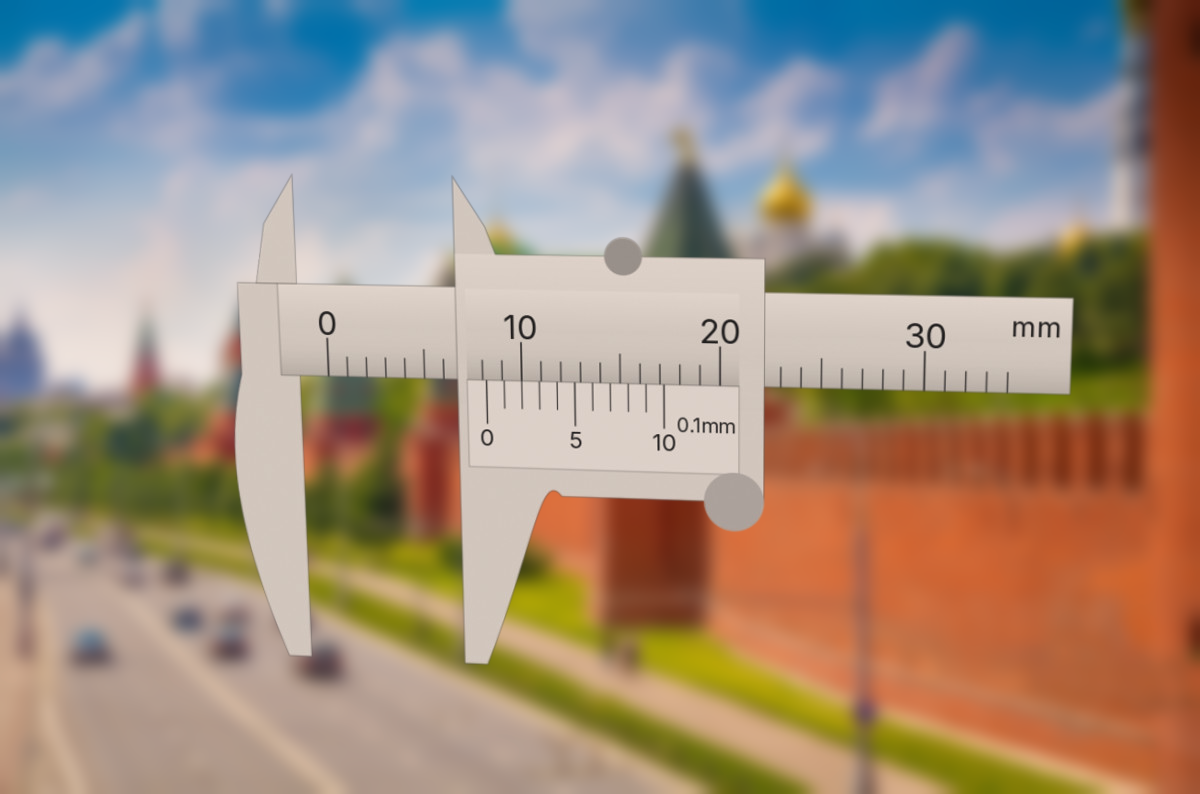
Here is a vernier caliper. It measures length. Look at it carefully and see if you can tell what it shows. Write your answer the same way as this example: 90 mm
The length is 8.2 mm
